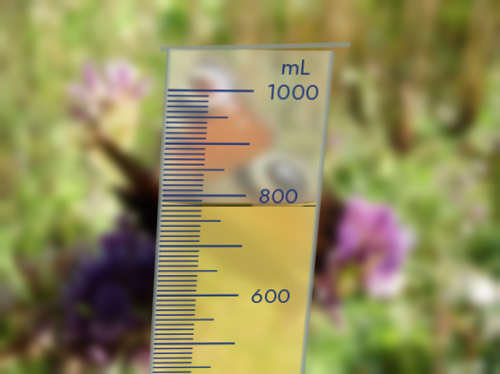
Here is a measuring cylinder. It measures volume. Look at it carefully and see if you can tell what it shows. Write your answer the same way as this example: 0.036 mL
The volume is 780 mL
